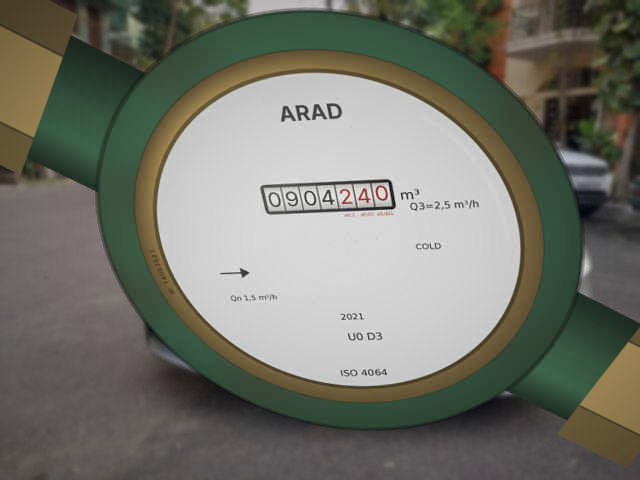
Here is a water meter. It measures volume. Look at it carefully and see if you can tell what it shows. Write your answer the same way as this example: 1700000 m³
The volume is 904.240 m³
